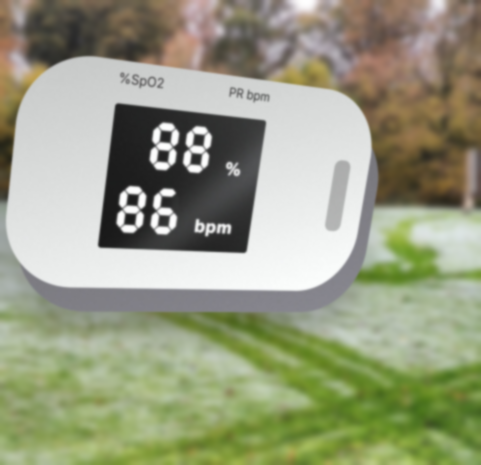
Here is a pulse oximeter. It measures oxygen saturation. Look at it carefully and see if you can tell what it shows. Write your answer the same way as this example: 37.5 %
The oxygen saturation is 88 %
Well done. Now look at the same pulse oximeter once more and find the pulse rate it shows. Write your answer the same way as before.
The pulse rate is 86 bpm
